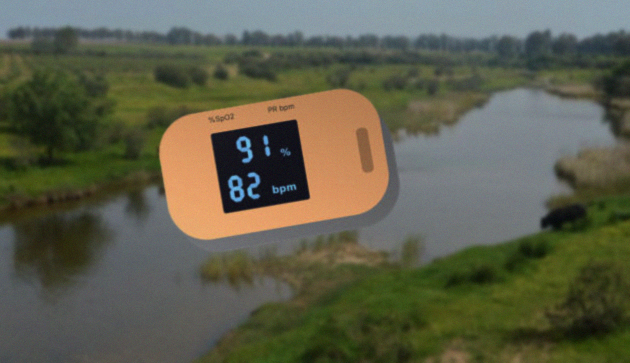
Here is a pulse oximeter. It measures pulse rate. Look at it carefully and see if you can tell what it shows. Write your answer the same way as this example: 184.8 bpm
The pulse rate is 82 bpm
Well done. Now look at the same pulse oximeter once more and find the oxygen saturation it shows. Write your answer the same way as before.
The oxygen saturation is 91 %
